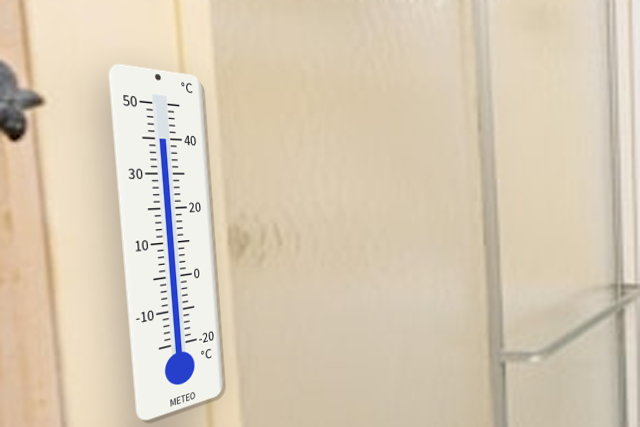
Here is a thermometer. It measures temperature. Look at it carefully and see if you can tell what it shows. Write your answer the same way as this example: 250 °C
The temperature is 40 °C
